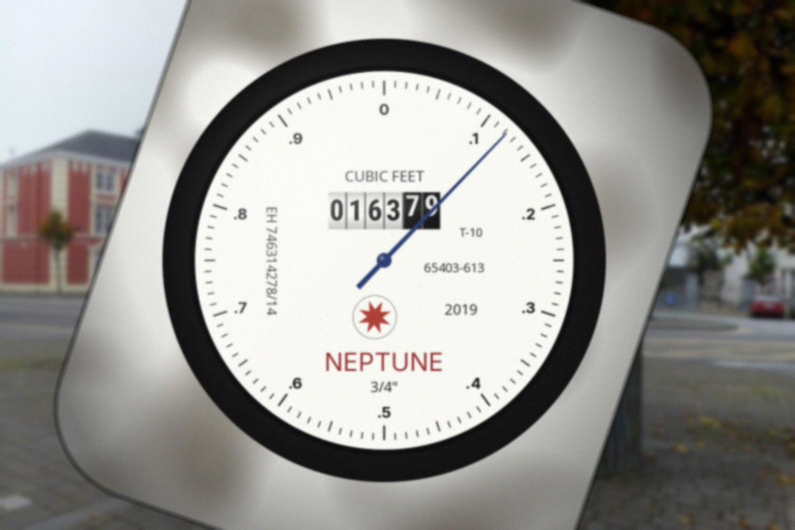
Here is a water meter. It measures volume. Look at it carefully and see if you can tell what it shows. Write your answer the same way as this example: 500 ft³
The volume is 16379.12 ft³
